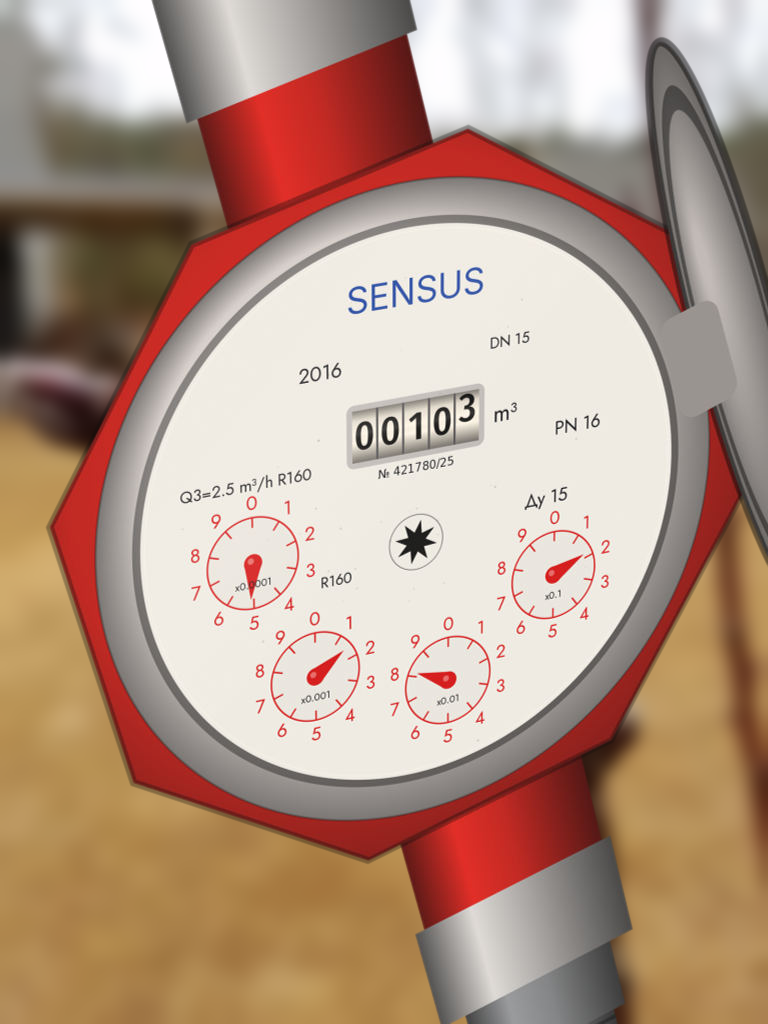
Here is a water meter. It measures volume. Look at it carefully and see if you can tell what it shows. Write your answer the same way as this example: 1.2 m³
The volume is 103.1815 m³
